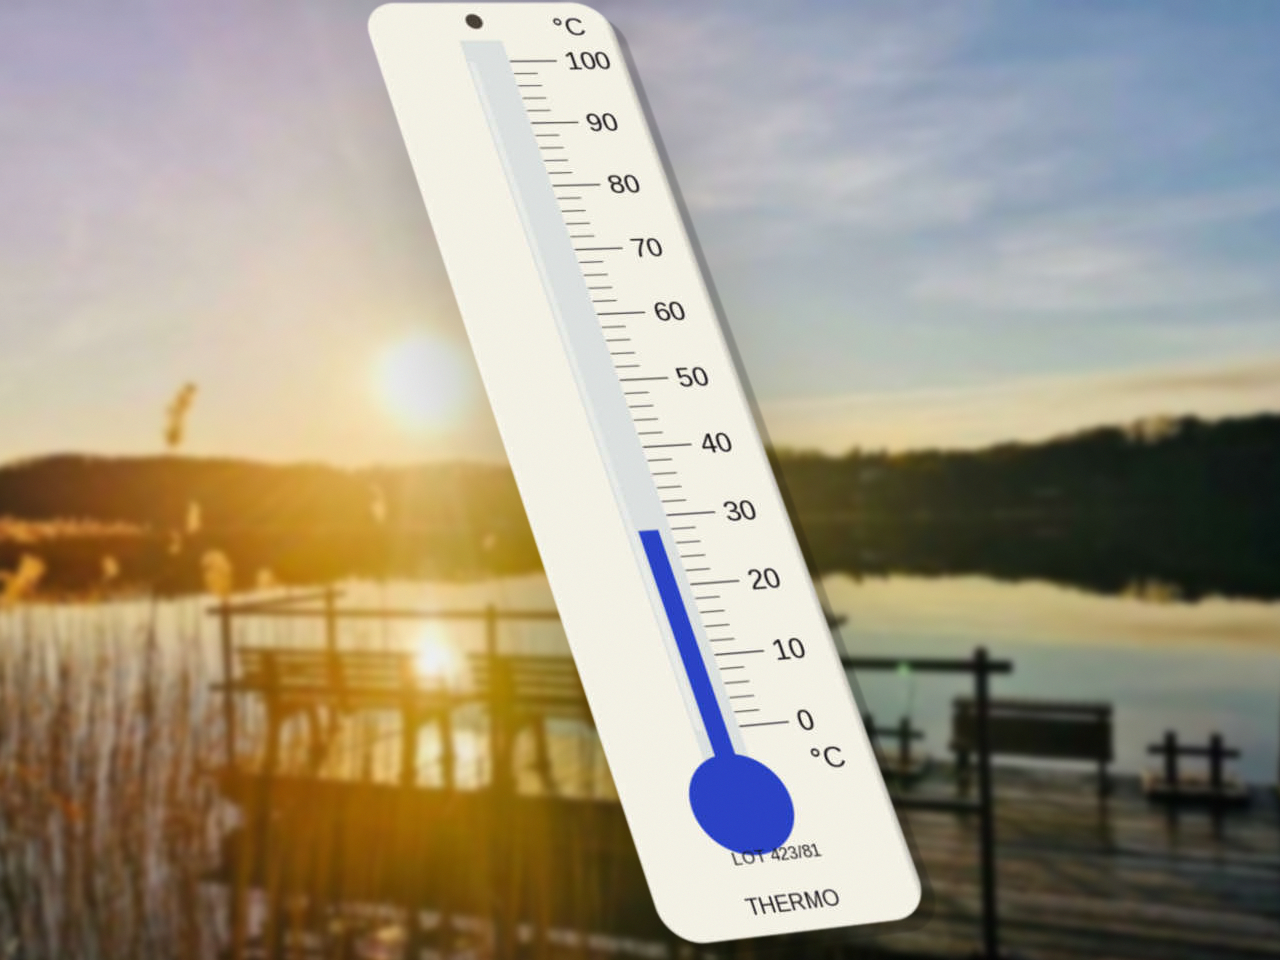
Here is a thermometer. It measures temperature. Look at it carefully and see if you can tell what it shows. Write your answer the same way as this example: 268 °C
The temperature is 28 °C
